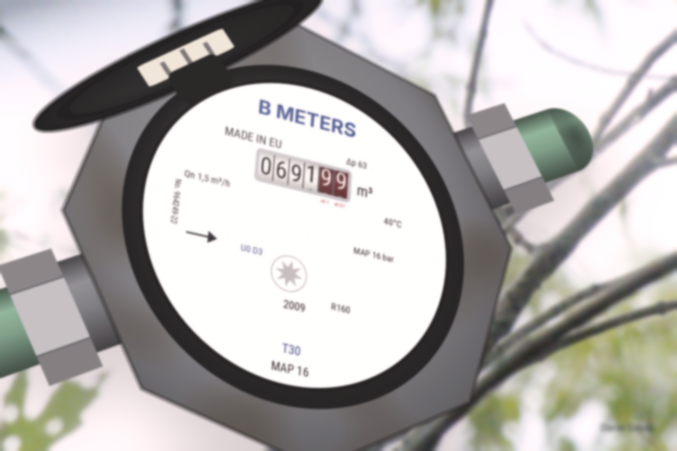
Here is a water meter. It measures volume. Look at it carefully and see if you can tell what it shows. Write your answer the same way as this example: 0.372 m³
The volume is 691.99 m³
